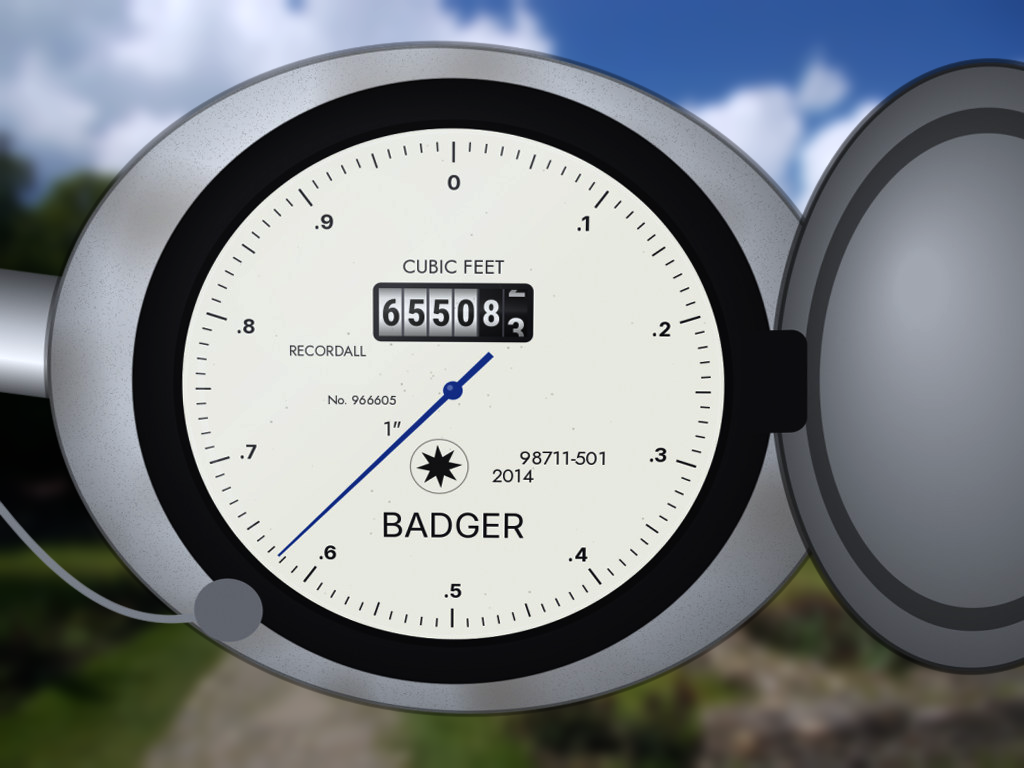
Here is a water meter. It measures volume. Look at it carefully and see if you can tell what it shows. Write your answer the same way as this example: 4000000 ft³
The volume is 655082.62 ft³
